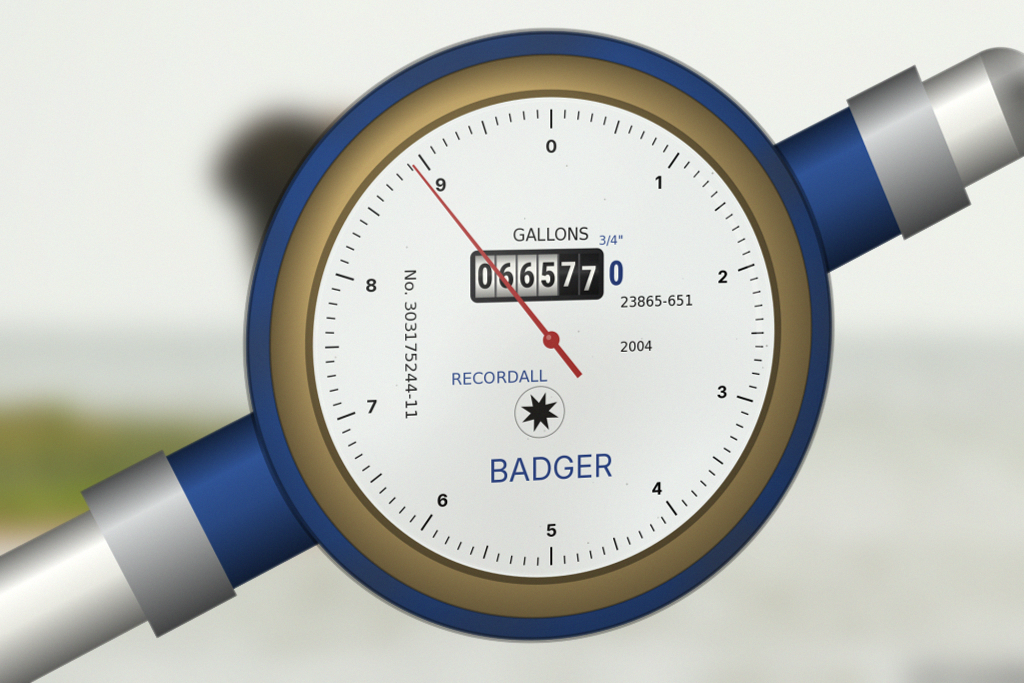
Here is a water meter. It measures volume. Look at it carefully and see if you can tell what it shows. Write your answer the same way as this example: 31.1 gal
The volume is 665768.9 gal
